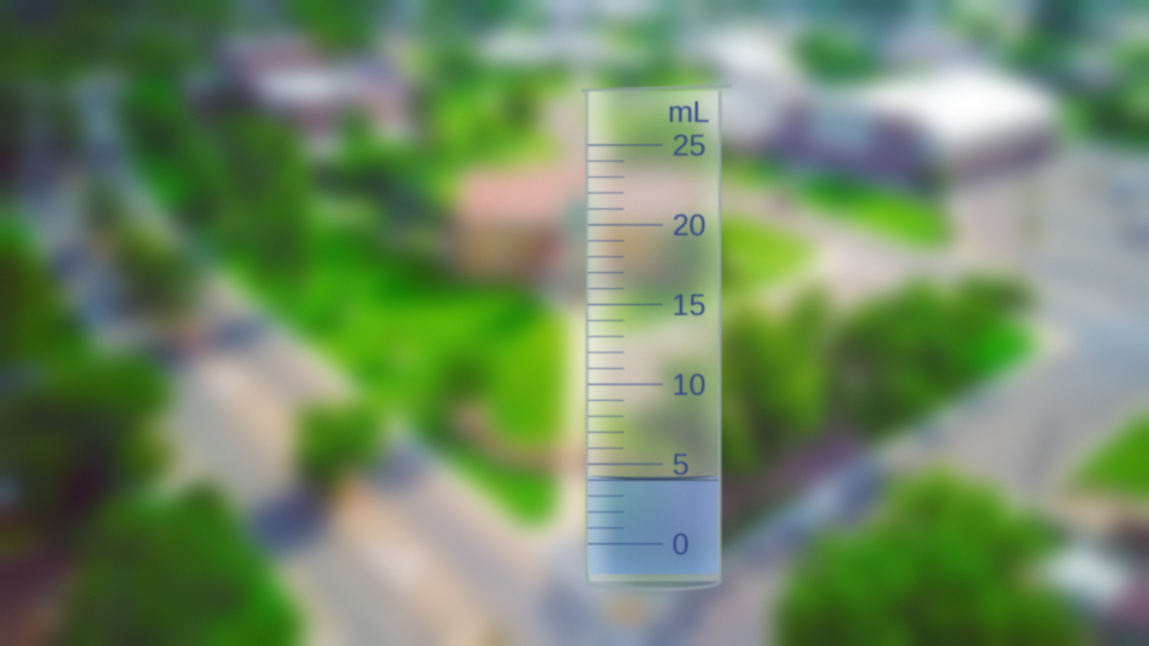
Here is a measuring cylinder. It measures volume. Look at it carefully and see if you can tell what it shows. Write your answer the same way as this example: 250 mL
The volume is 4 mL
